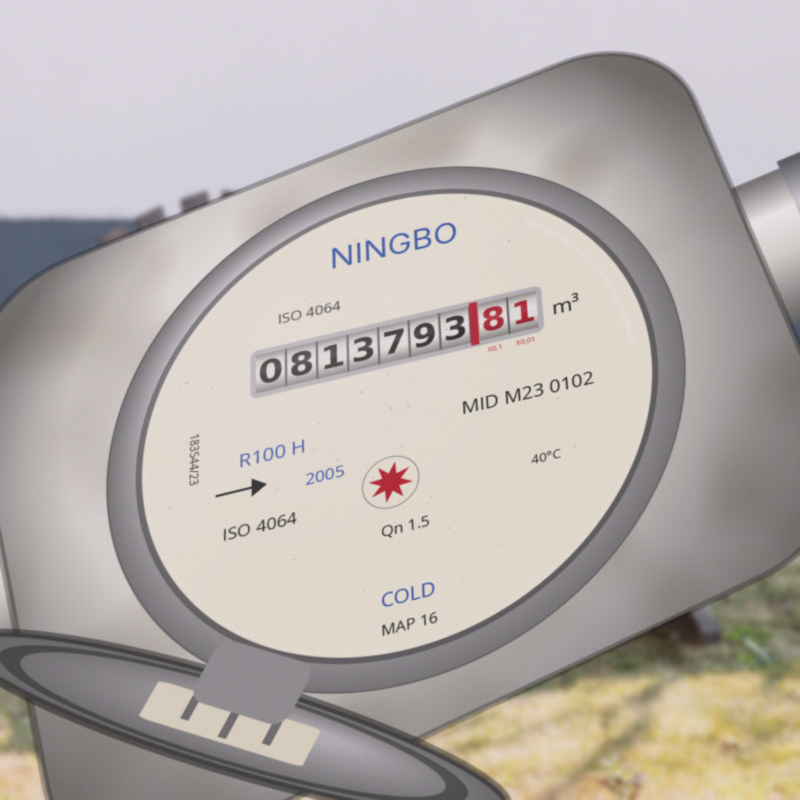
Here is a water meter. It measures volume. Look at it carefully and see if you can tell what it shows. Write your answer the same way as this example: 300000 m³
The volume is 813793.81 m³
